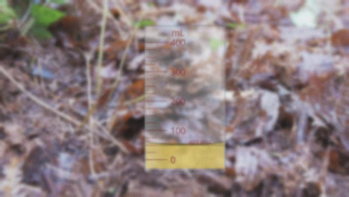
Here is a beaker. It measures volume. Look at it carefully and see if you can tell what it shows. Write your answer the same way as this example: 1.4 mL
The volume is 50 mL
